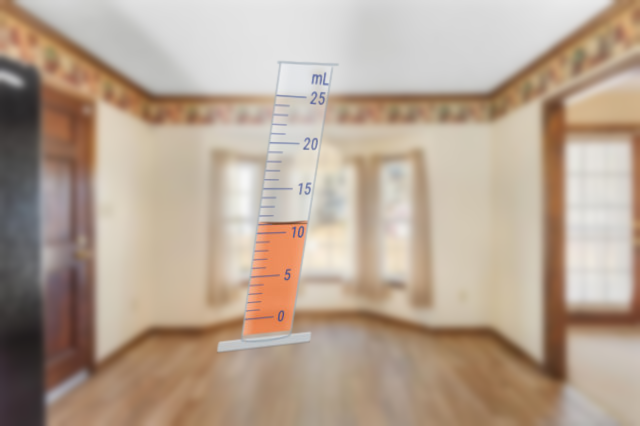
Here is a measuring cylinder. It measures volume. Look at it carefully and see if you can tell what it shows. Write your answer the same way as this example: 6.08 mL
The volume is 11 mL
